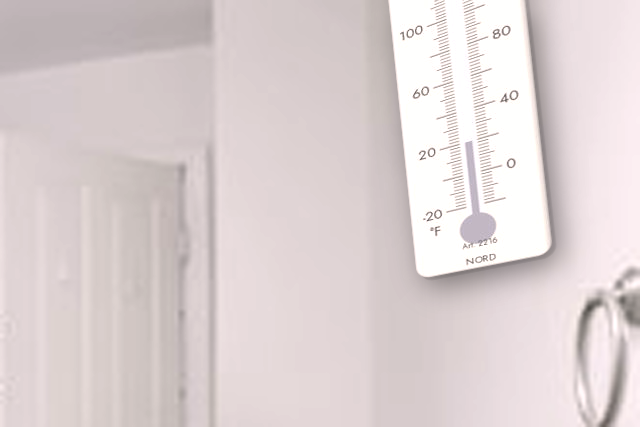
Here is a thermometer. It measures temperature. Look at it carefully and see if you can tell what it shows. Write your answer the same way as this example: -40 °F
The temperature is 20 °F
